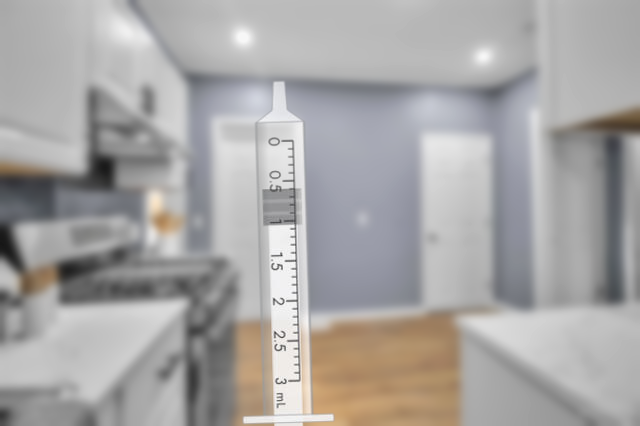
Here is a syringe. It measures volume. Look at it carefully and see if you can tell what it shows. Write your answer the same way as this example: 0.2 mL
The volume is 0.6 mL
